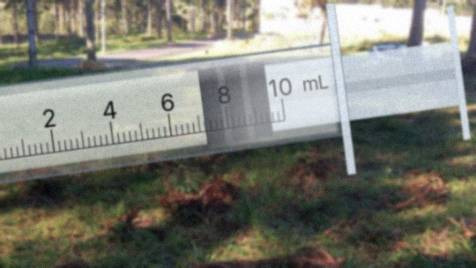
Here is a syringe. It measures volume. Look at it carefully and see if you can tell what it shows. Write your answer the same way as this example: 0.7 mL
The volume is 7.2 mL
